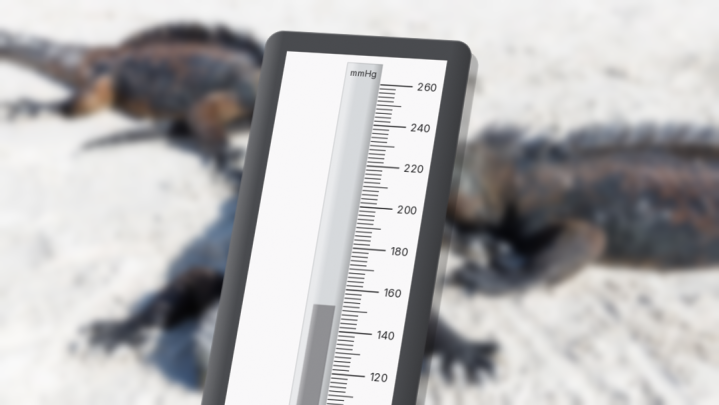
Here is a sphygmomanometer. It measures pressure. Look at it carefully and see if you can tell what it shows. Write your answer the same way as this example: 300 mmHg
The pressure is 152 mmHg
